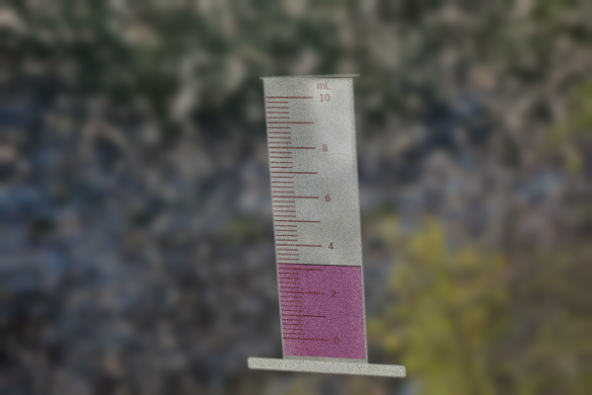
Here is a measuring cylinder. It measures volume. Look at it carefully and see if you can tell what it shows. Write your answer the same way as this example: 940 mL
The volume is 3.2 mL
